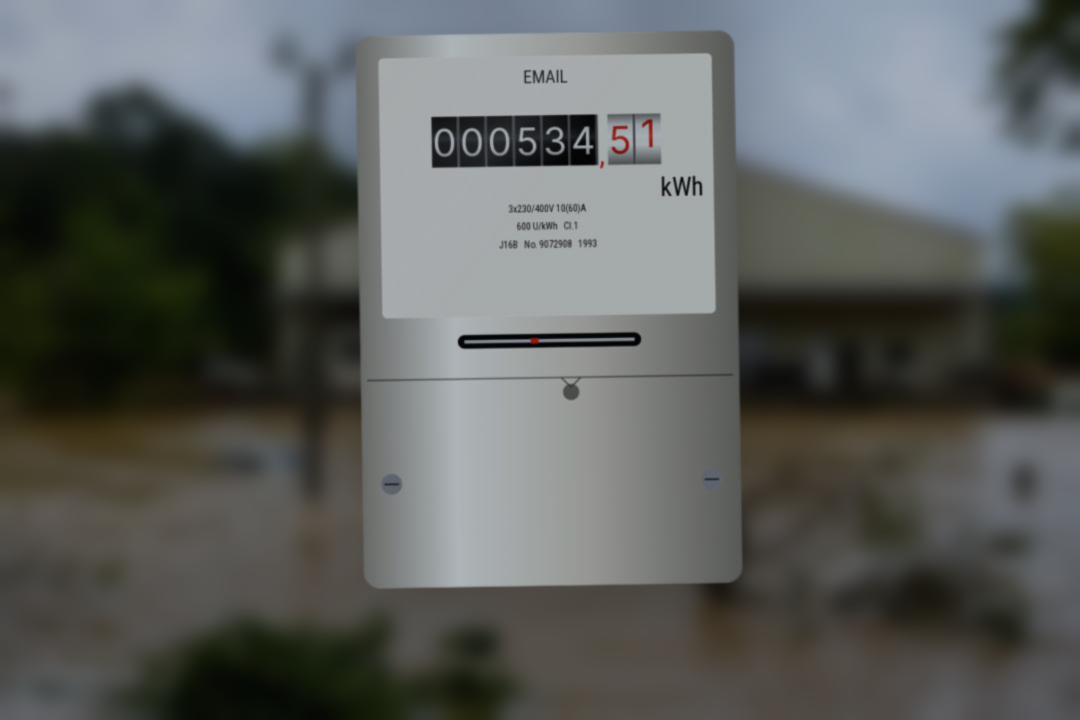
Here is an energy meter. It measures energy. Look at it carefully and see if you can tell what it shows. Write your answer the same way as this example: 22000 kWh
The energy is 534.51 kWh
